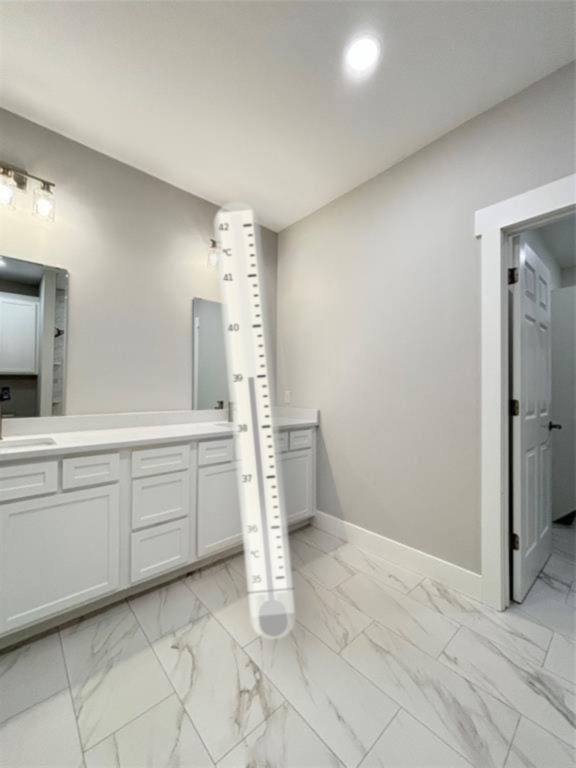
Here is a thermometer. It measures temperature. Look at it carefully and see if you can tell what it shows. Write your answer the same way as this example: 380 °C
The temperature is 39 °C
